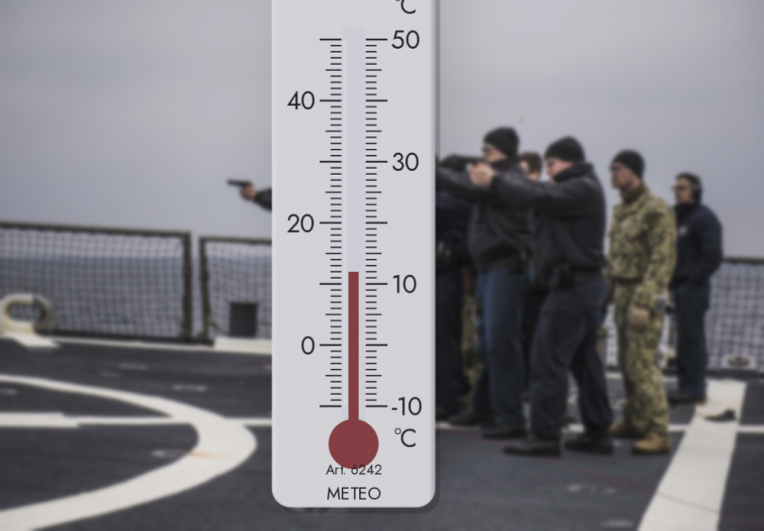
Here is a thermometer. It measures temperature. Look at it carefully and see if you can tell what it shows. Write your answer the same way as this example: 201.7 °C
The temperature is 12 °C
